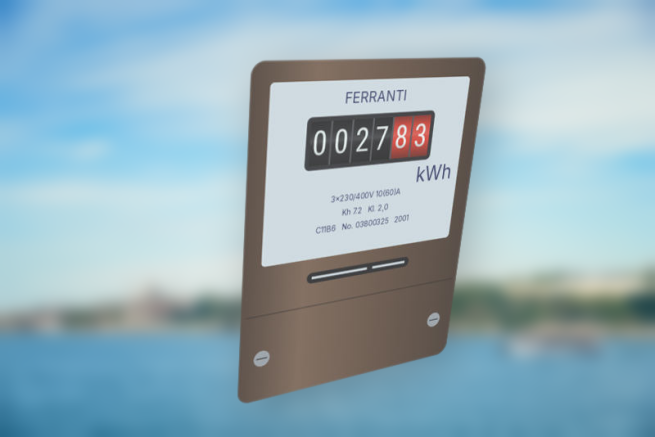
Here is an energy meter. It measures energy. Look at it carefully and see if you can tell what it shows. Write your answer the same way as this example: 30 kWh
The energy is 27.83 kWh
